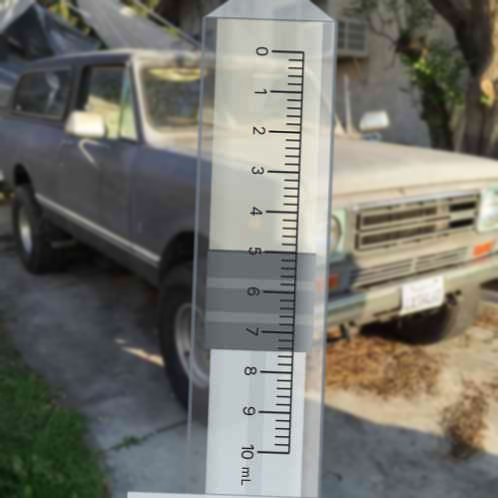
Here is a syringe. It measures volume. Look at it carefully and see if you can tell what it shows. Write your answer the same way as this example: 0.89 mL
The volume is 5 mL
